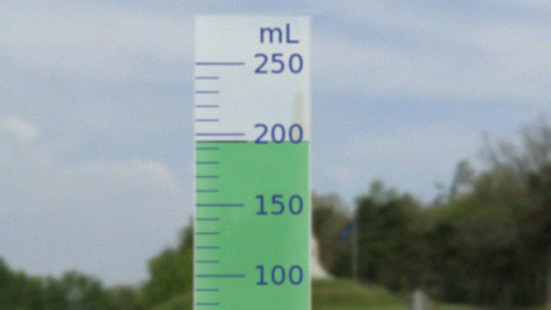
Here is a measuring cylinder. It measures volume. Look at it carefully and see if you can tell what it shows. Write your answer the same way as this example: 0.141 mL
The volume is 195 mL
